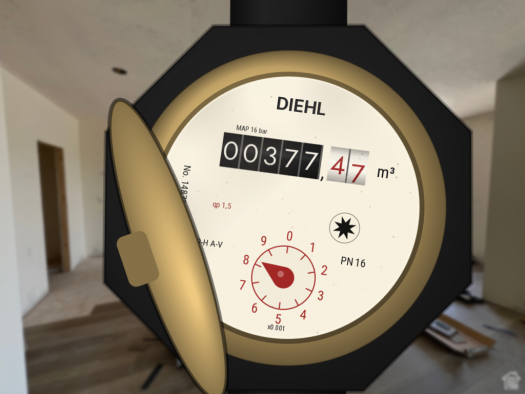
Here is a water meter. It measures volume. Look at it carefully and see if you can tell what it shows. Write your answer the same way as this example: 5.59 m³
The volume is 377.468 m³
